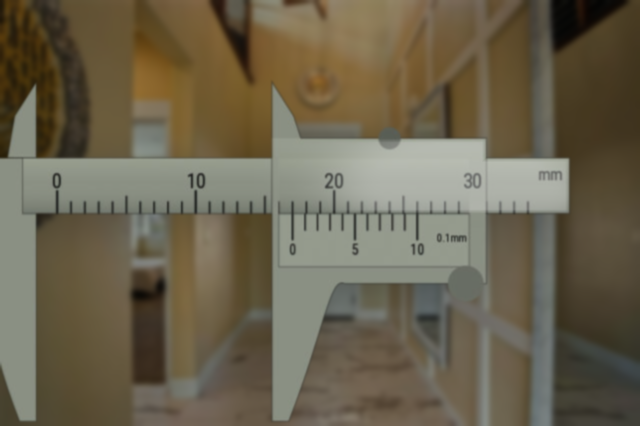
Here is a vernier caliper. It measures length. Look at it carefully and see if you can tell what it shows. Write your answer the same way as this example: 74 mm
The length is 17.0 mm
